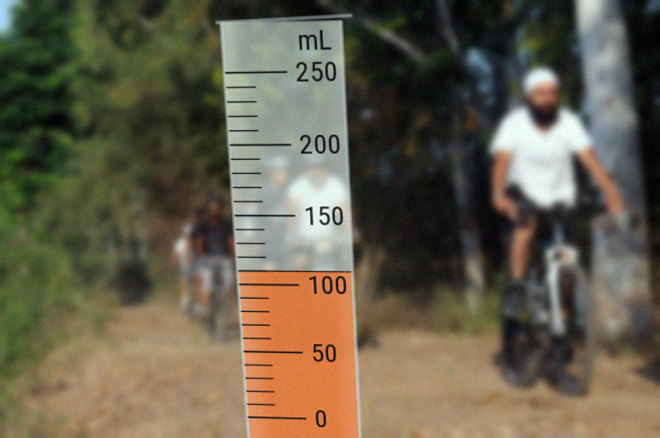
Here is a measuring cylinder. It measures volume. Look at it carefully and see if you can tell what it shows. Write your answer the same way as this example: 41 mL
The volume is 110 mL
